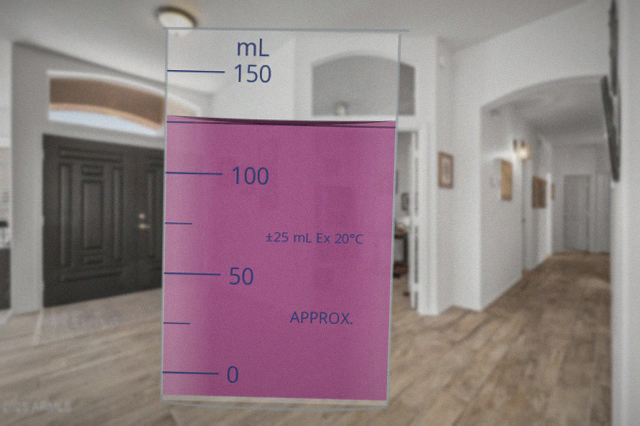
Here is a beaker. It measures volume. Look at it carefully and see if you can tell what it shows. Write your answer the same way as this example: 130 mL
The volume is 125 mL
